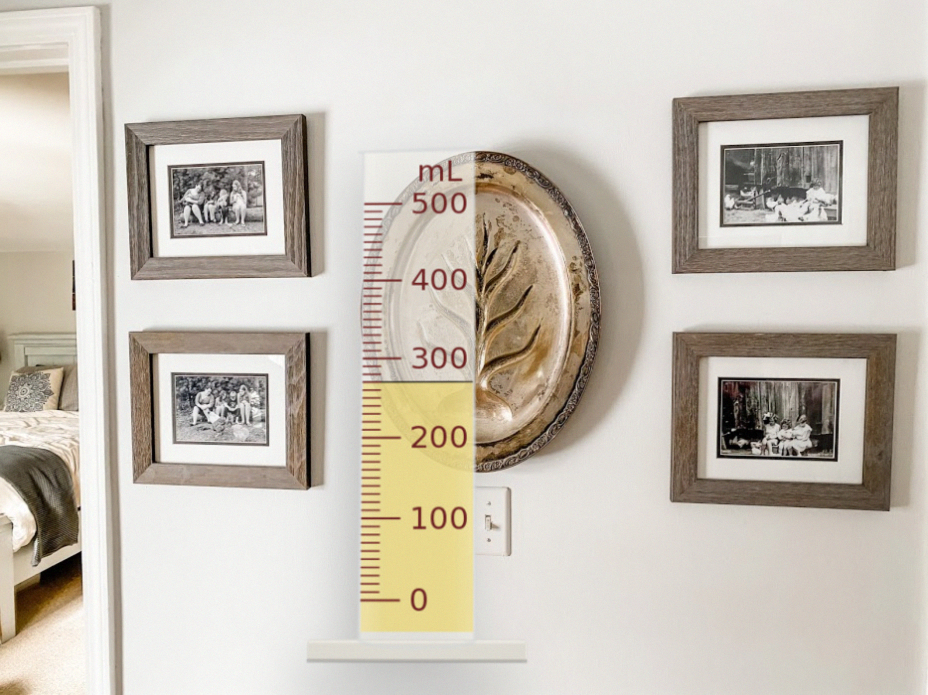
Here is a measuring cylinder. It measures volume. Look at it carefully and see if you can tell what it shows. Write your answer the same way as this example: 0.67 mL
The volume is 270 mL
